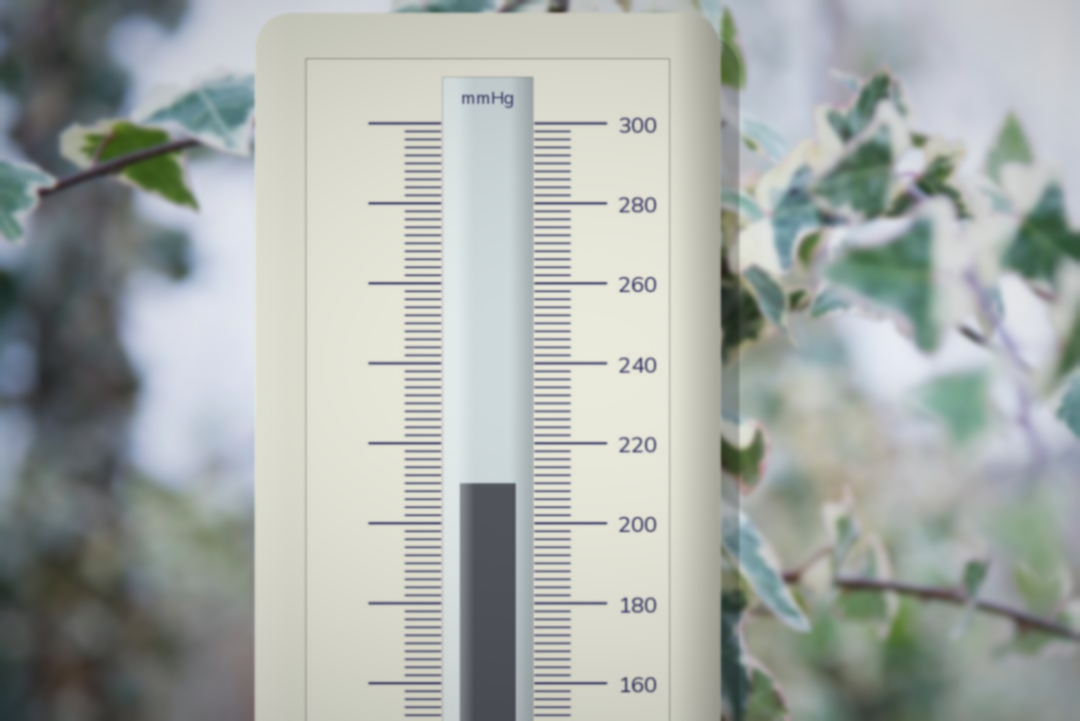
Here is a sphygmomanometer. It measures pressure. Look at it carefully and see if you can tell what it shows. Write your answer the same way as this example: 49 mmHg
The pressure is 210 mmHg
